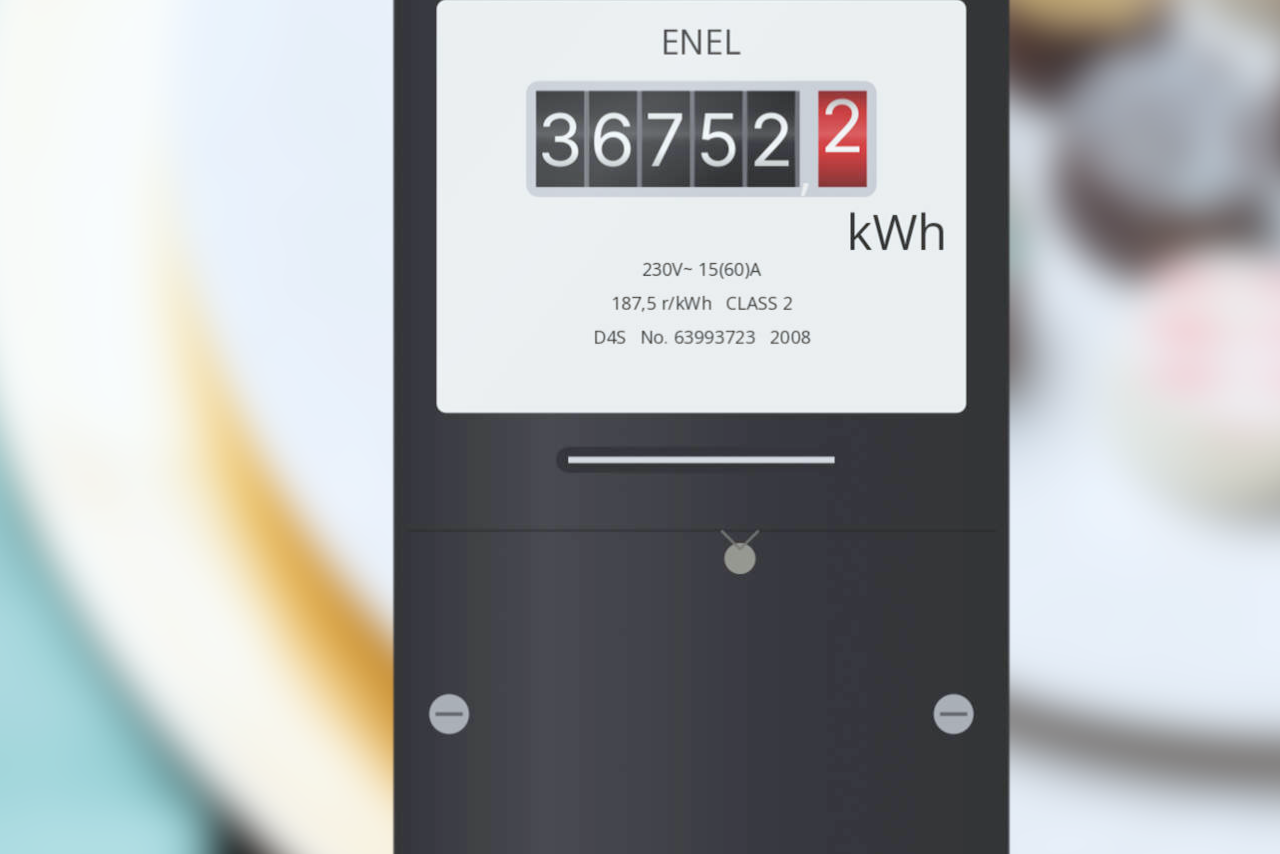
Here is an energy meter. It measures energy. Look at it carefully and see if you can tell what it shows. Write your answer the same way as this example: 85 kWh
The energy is 36752.2 kWh
